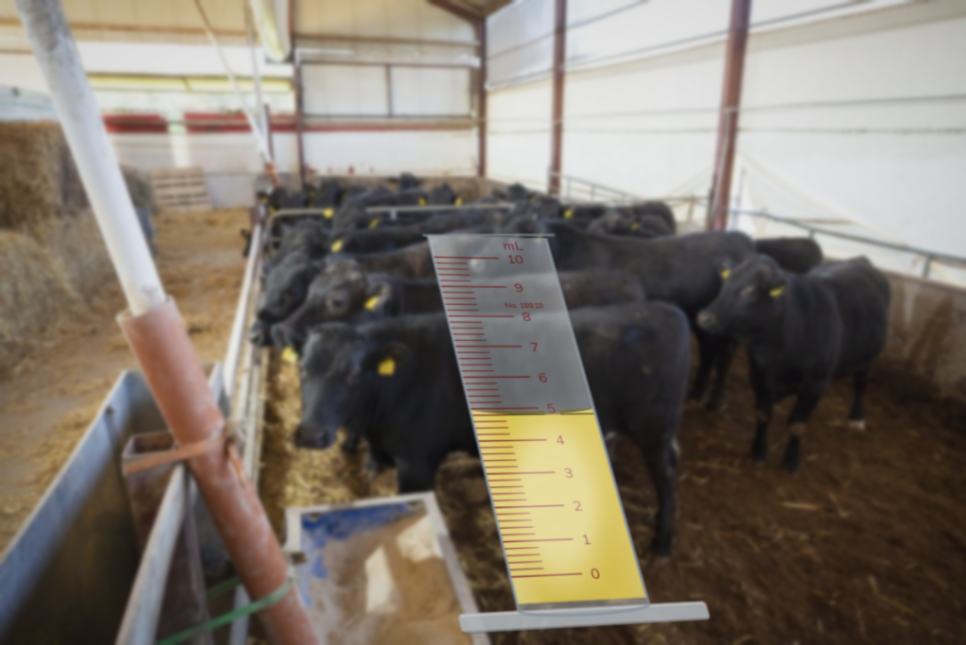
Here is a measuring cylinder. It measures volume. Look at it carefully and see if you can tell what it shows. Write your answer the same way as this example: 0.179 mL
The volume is 4.8 mL
